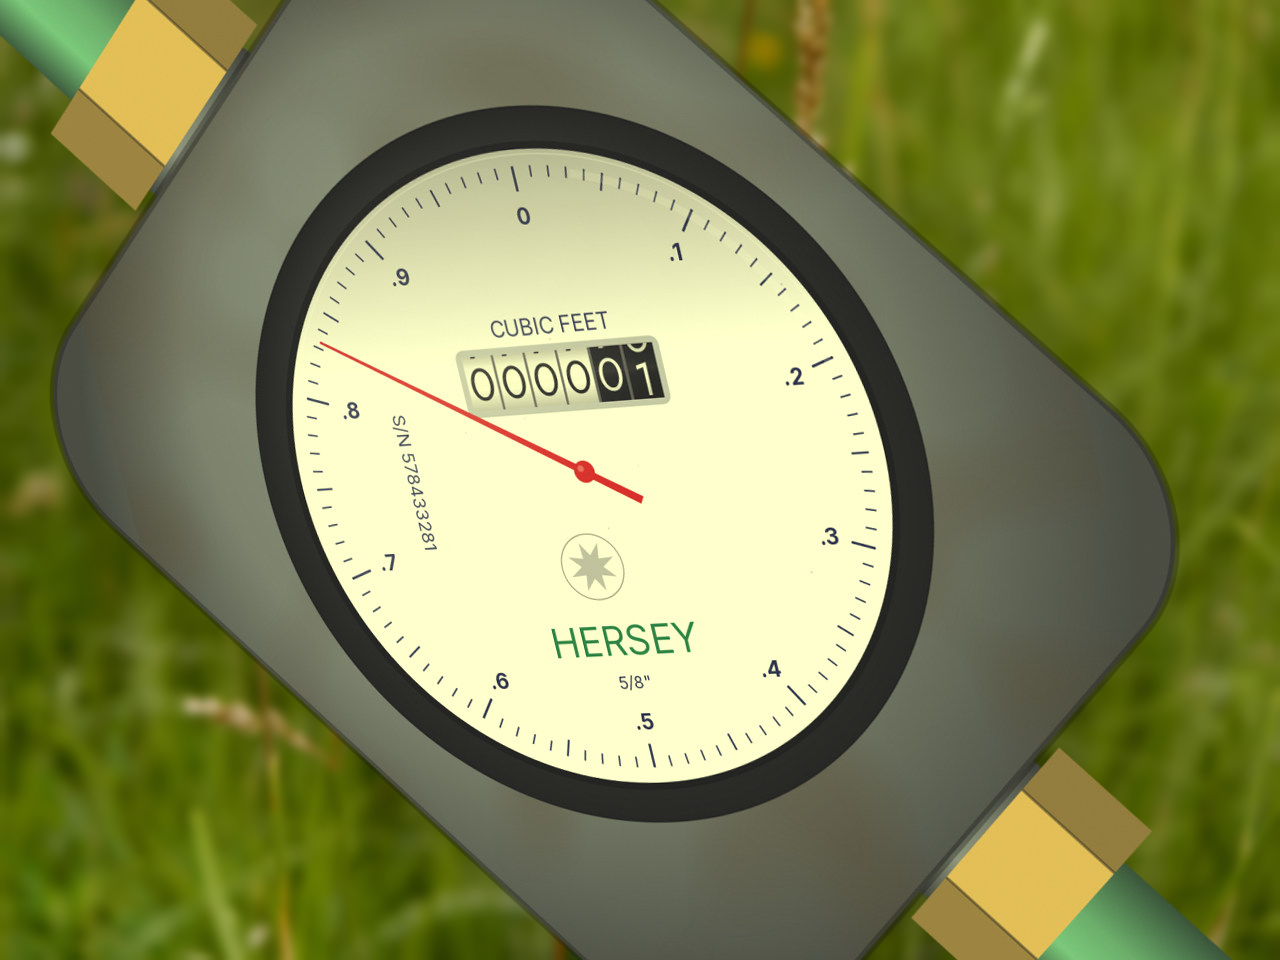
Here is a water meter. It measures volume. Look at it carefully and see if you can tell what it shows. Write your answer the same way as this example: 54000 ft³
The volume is 0.83 ft³
